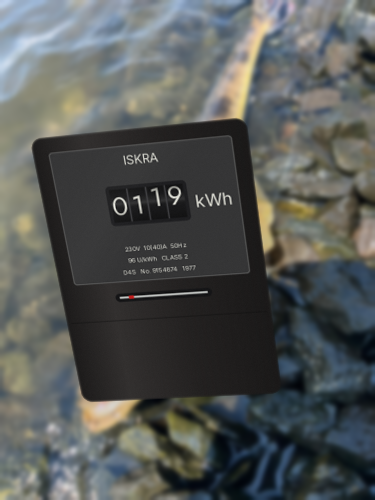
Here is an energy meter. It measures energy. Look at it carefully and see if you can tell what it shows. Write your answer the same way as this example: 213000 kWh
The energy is 119 kWh
